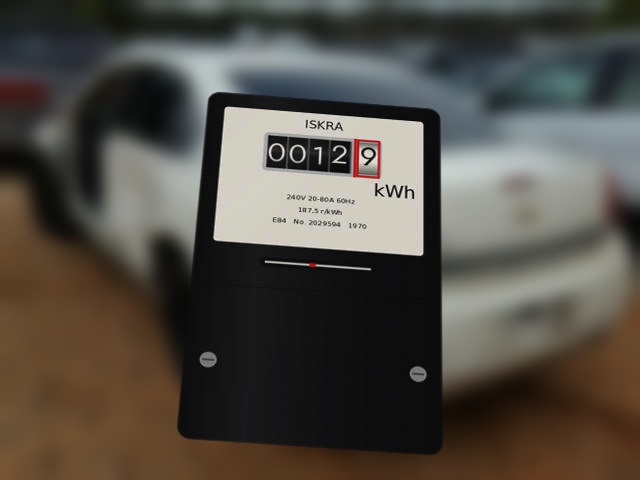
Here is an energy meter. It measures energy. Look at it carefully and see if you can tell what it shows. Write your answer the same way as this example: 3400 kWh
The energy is 12.9 kWh
